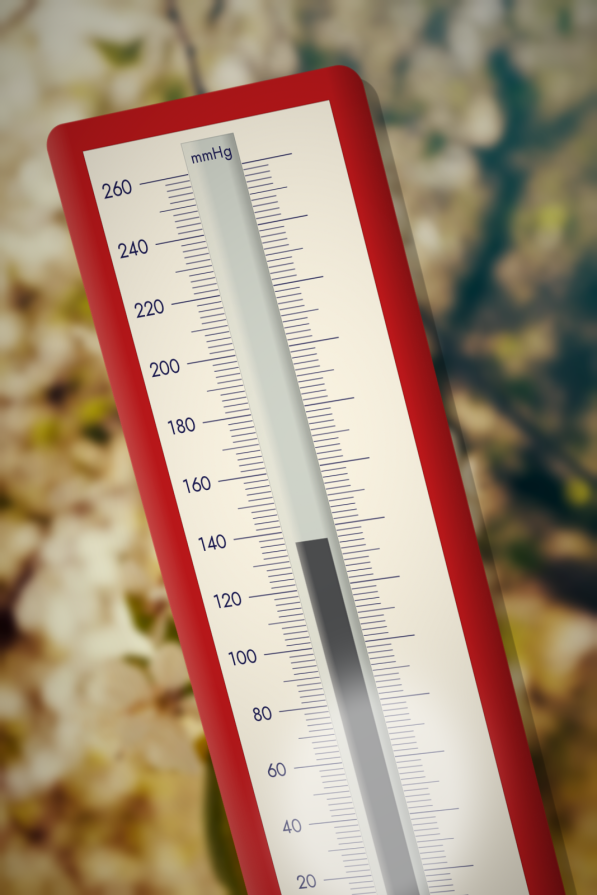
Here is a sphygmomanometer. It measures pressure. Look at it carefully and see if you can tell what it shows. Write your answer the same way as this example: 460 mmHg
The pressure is 136 mmHg
